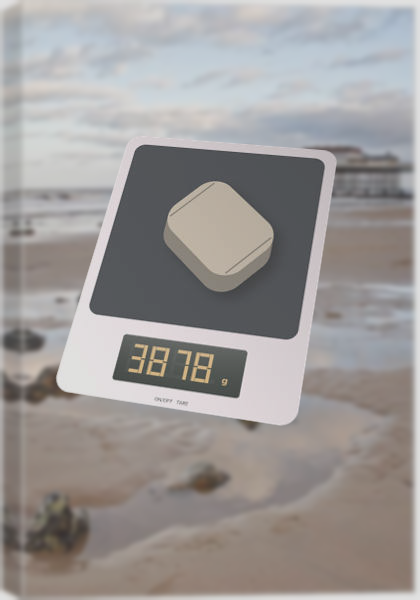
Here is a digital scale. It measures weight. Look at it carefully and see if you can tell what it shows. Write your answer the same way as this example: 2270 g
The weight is 3878 g
